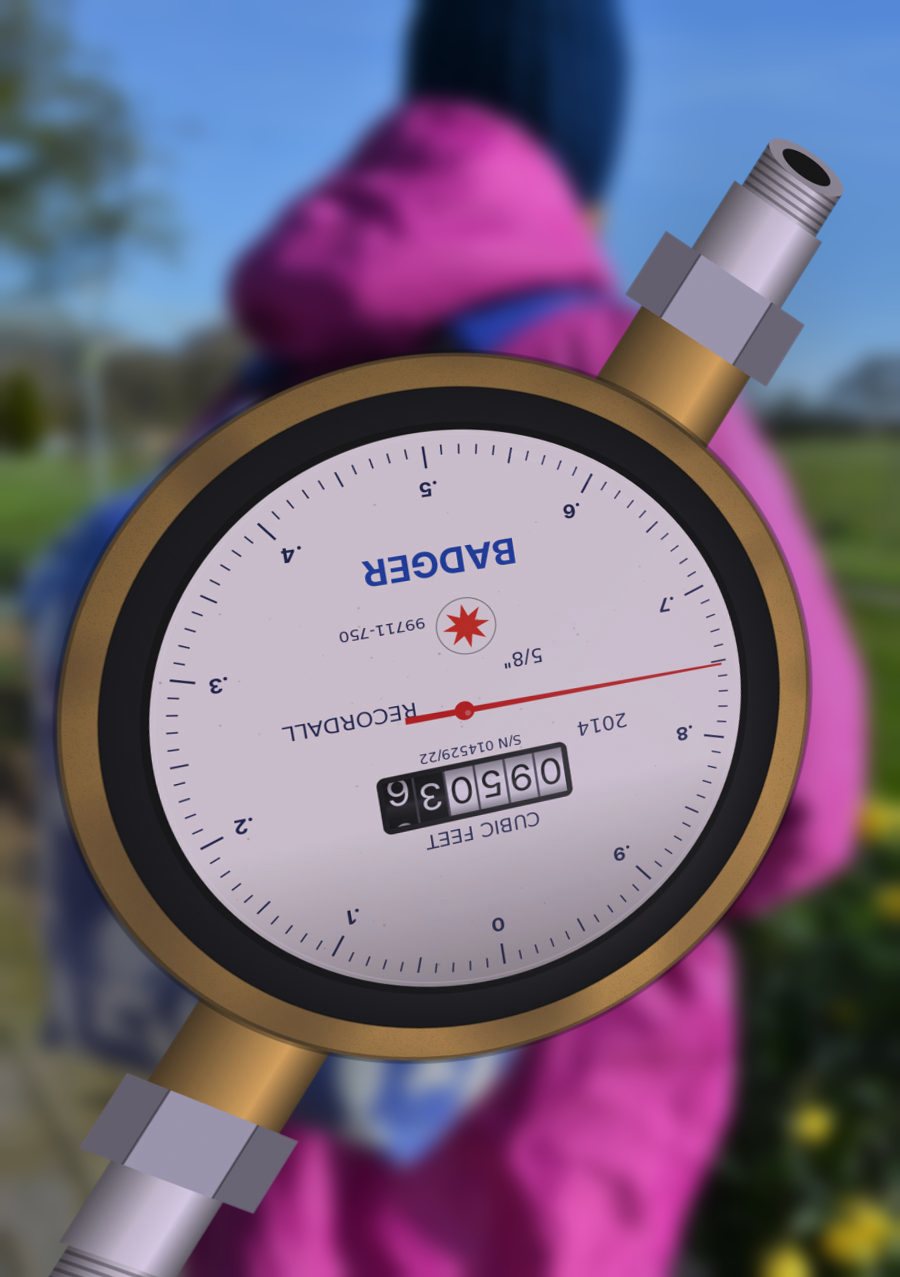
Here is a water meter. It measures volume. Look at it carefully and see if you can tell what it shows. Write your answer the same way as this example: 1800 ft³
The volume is 95035.75 ft³
